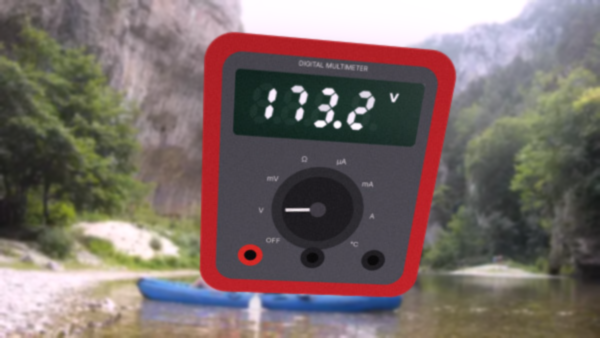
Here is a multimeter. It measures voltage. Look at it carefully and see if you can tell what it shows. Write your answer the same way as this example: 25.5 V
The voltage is 173.2 V
